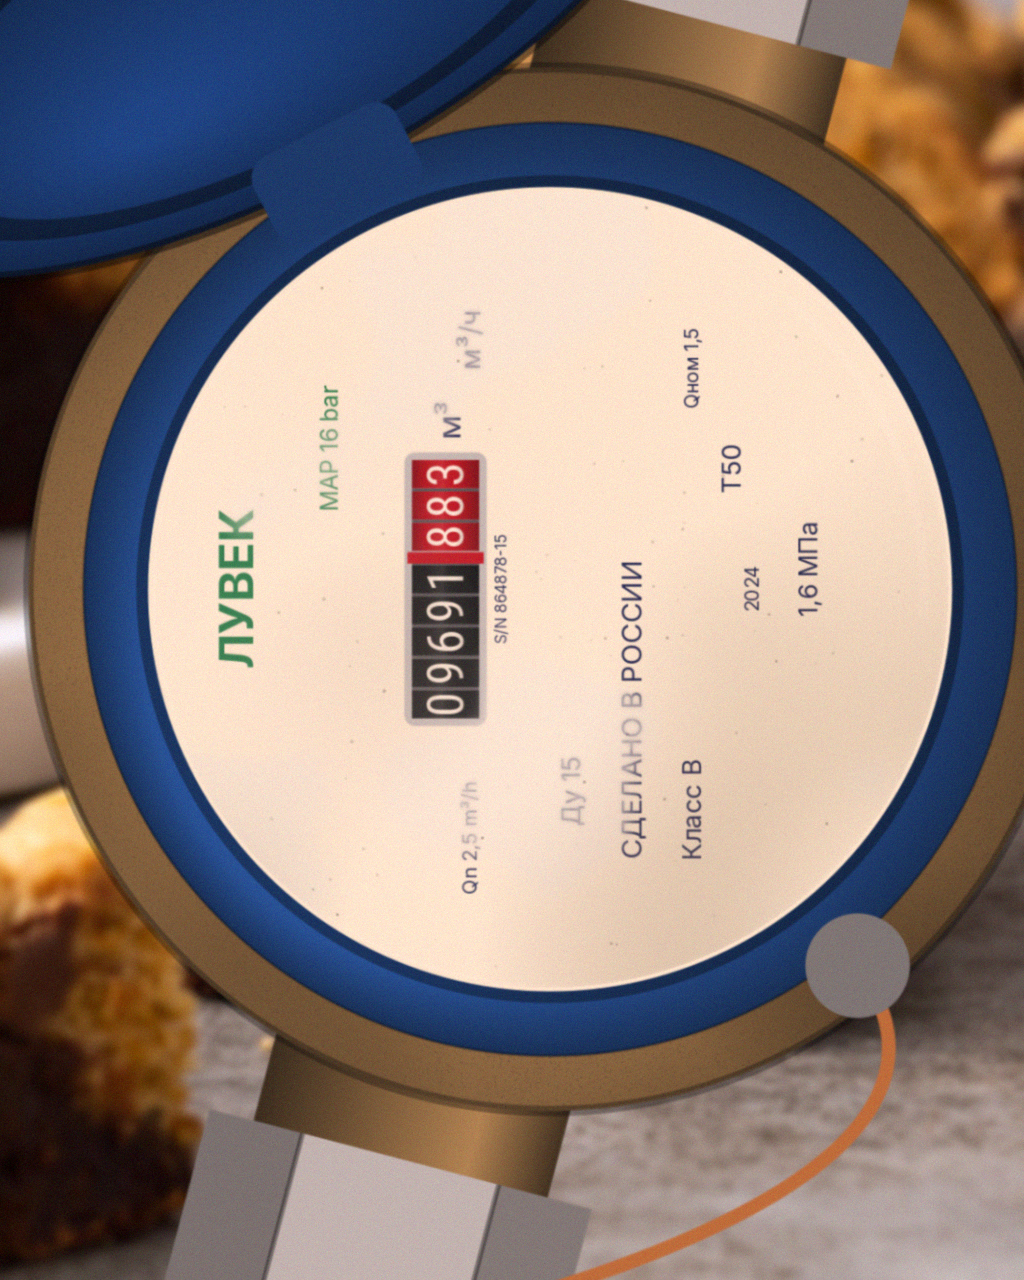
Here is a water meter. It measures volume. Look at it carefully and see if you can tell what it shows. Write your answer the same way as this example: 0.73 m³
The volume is 9691.883 m³
